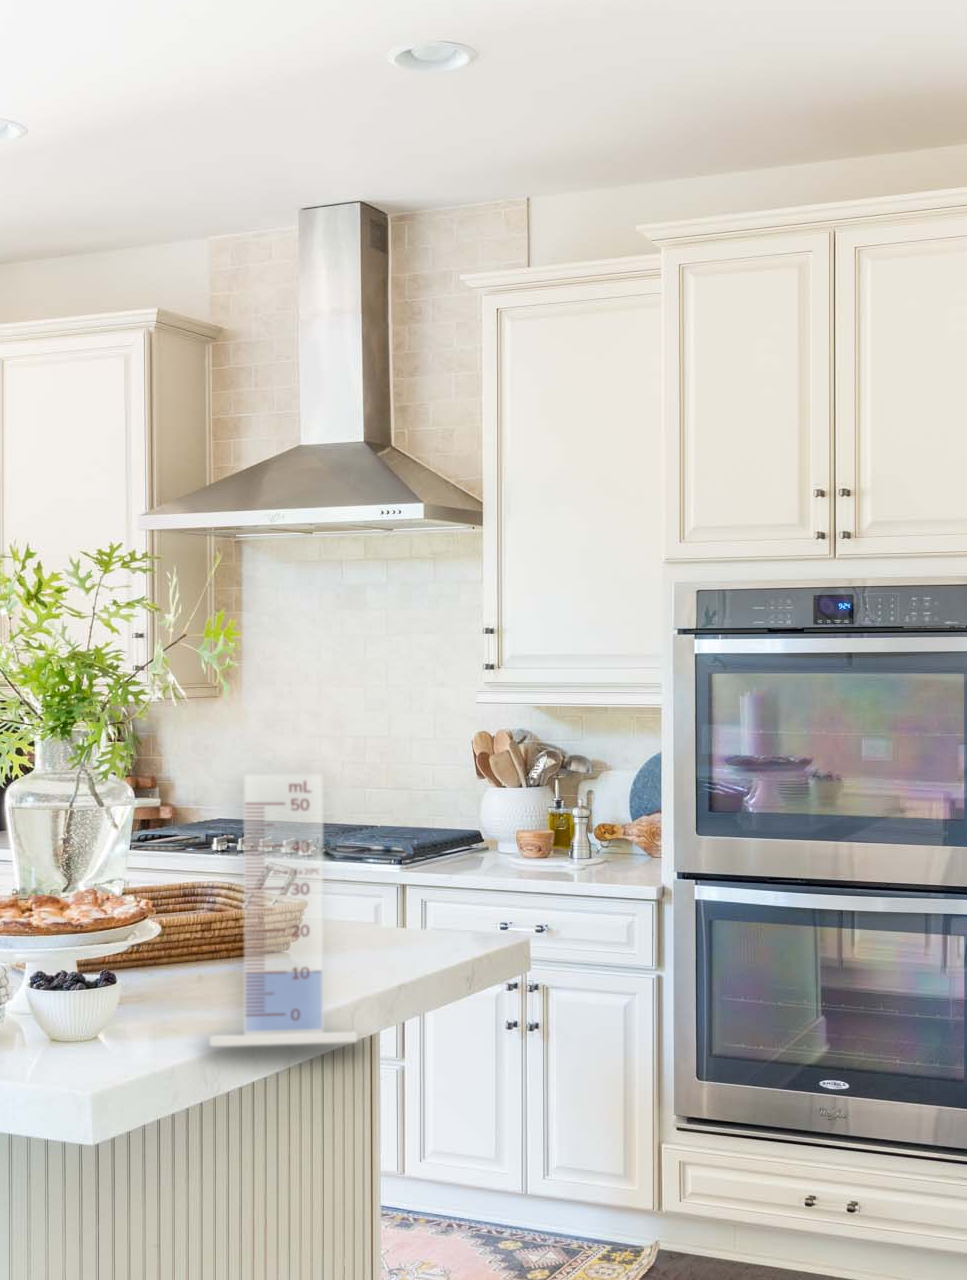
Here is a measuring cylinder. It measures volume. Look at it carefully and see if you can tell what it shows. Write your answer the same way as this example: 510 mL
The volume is 10 mL
